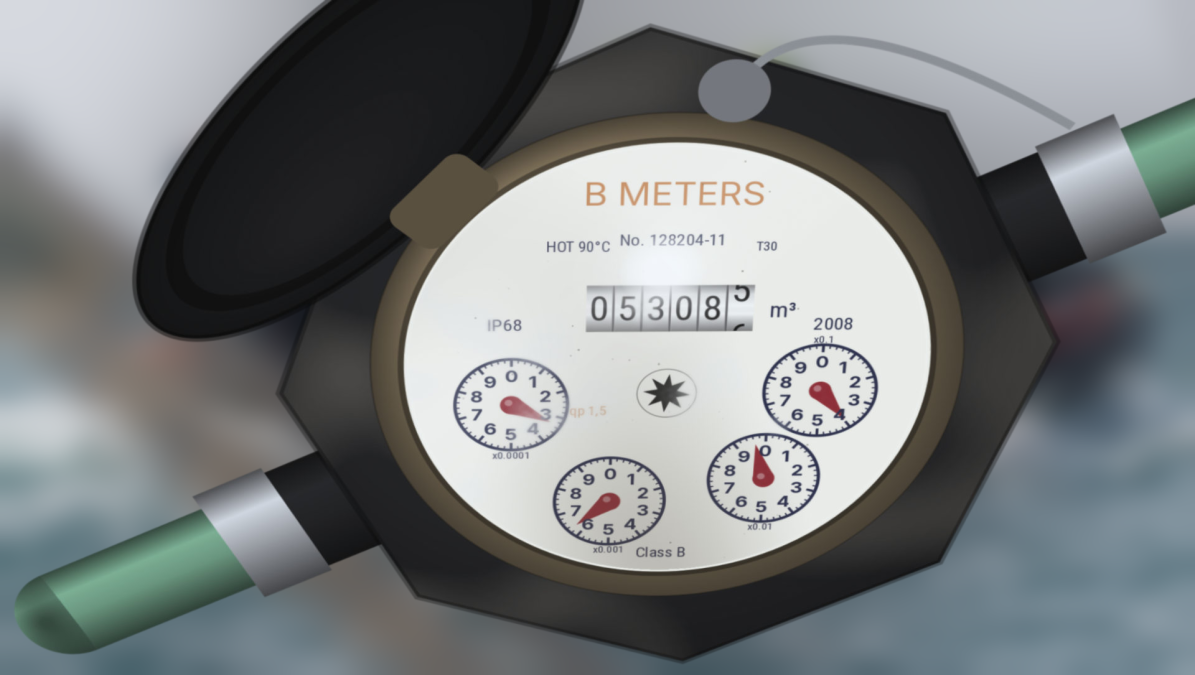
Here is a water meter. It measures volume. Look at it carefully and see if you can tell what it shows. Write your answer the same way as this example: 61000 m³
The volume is 53085.3963 m³
